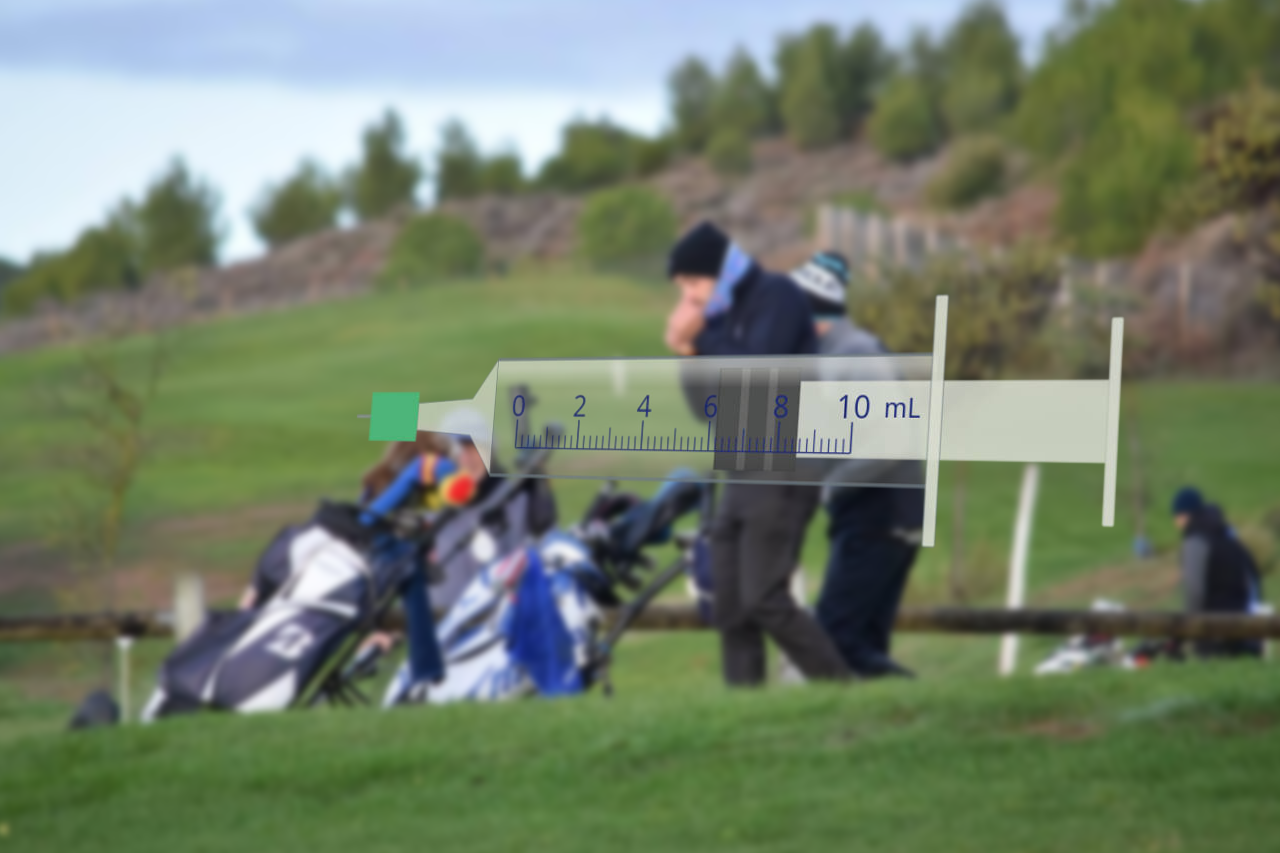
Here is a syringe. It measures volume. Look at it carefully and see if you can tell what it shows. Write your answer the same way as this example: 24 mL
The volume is 6.2 mL
